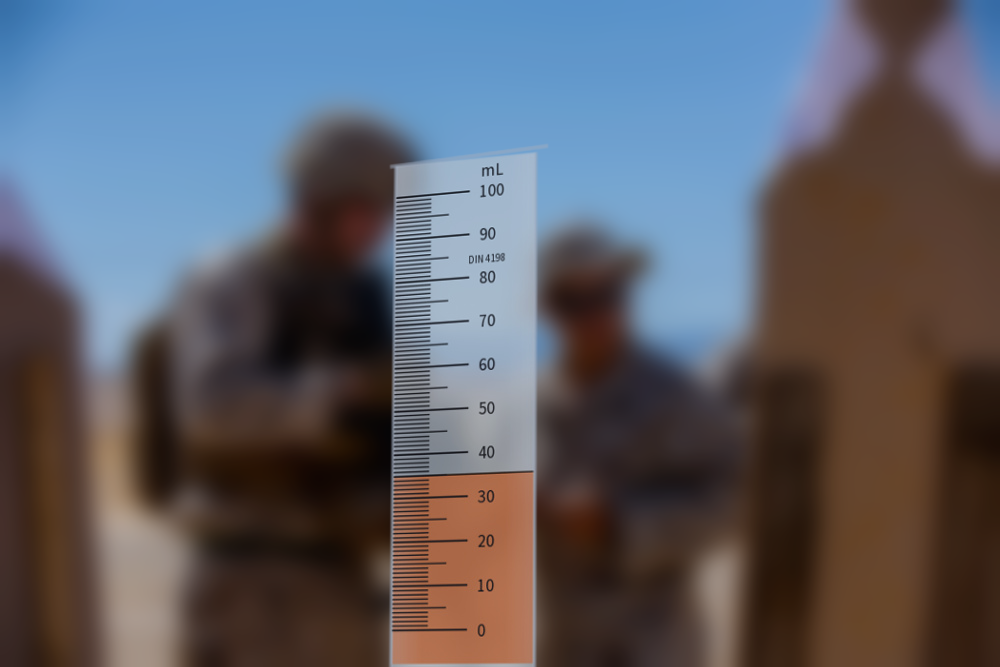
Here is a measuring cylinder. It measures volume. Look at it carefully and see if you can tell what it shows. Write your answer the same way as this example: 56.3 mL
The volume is 35 mL
